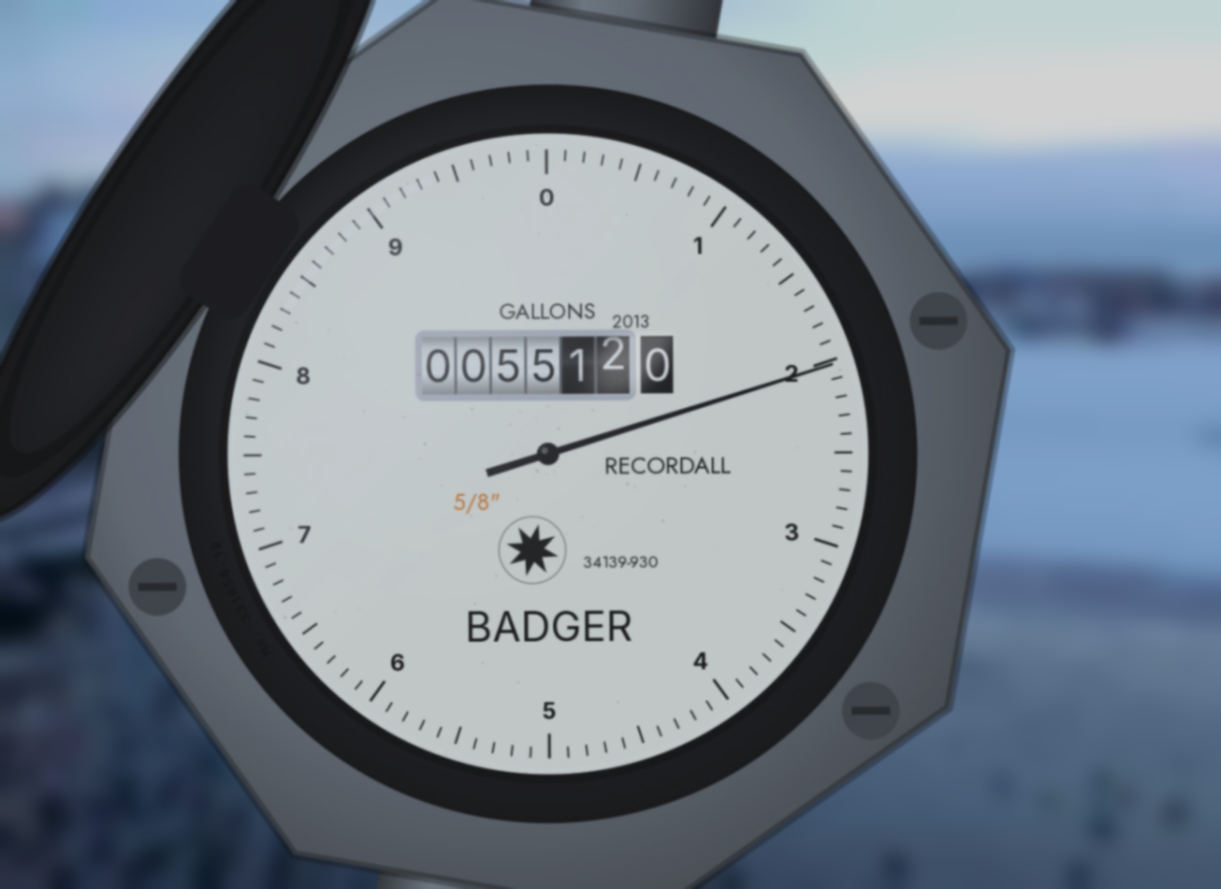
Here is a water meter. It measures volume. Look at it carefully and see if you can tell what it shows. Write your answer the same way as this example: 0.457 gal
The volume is 55122.0 gal
